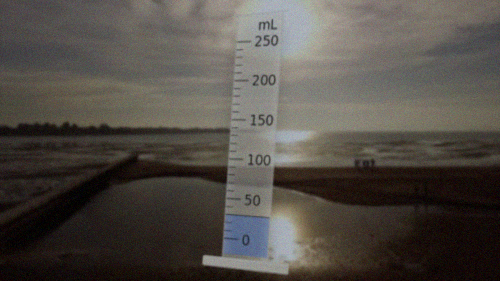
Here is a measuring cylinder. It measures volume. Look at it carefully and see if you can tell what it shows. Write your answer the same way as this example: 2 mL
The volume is 30 mL
